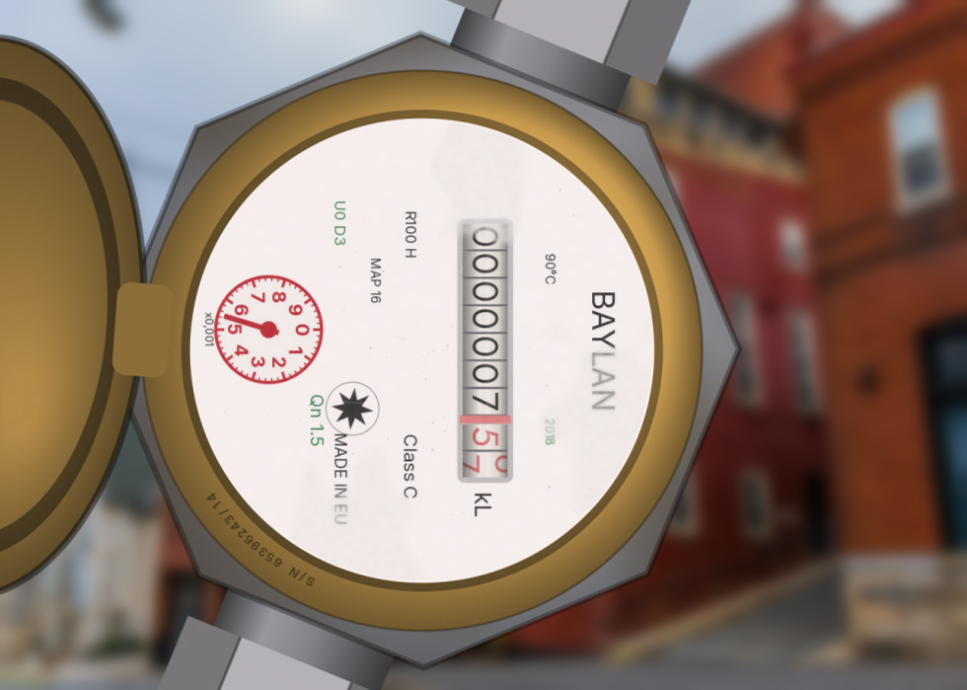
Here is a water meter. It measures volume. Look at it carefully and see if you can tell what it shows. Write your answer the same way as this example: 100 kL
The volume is 7.565 kL
